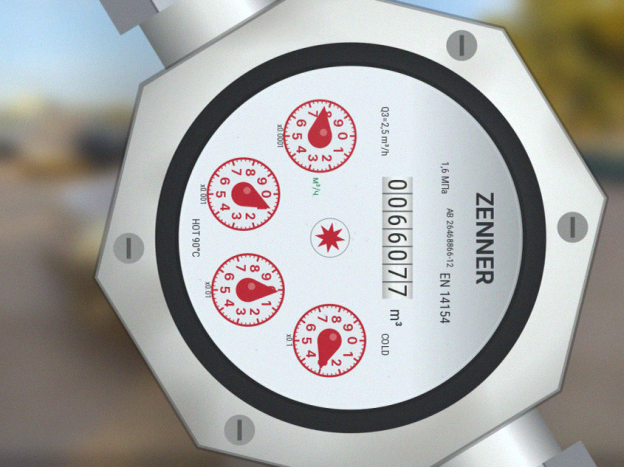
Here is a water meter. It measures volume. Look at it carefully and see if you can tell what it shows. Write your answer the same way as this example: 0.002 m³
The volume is 66077.3007 m³
